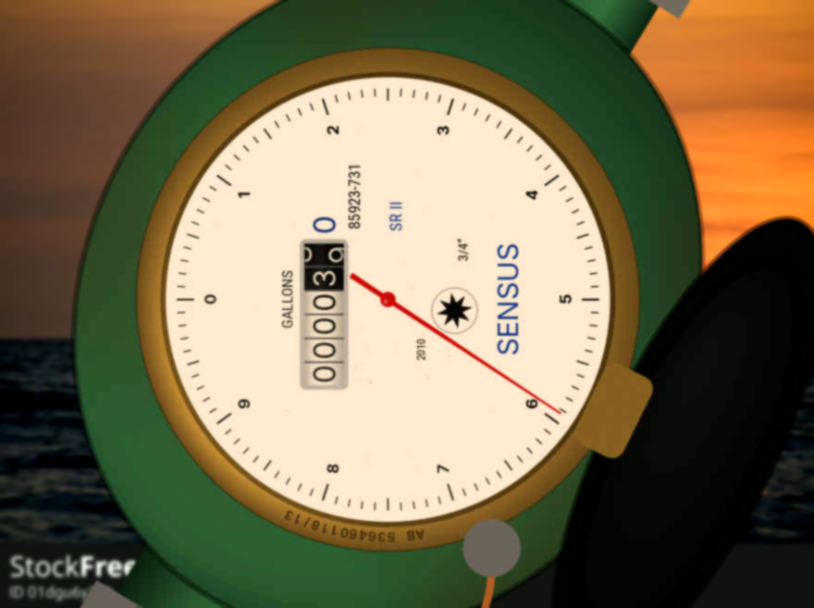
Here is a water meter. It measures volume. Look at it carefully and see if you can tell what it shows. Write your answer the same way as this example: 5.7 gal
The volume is 385.9 gal
